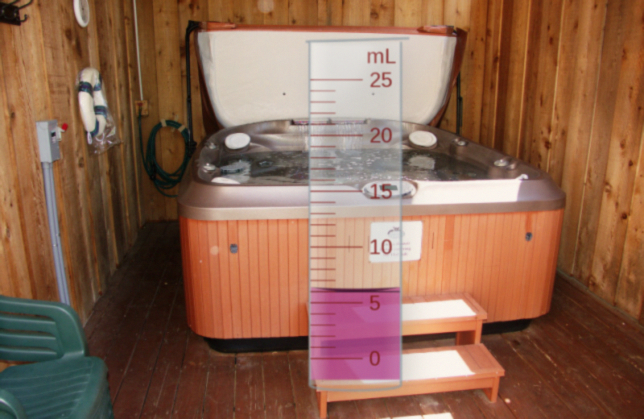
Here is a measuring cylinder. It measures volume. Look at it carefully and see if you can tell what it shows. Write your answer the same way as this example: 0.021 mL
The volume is 6 mL
